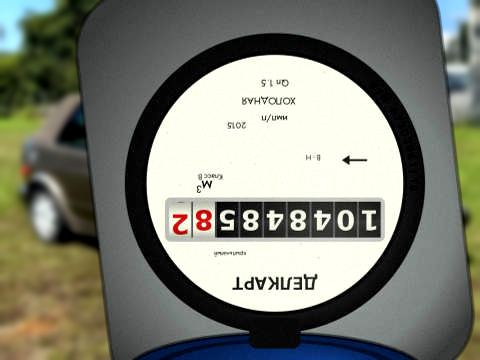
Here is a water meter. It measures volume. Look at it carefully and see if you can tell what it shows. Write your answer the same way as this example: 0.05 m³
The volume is 1048485.82 m³
